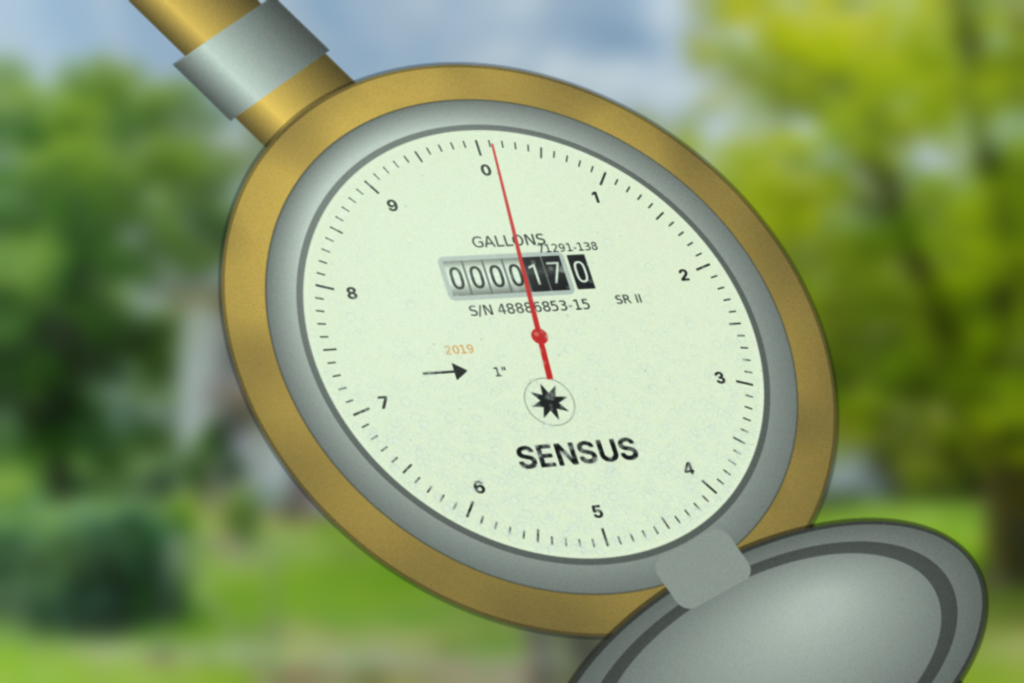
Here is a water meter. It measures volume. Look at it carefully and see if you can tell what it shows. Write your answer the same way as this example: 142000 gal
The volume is 170.1 gal
